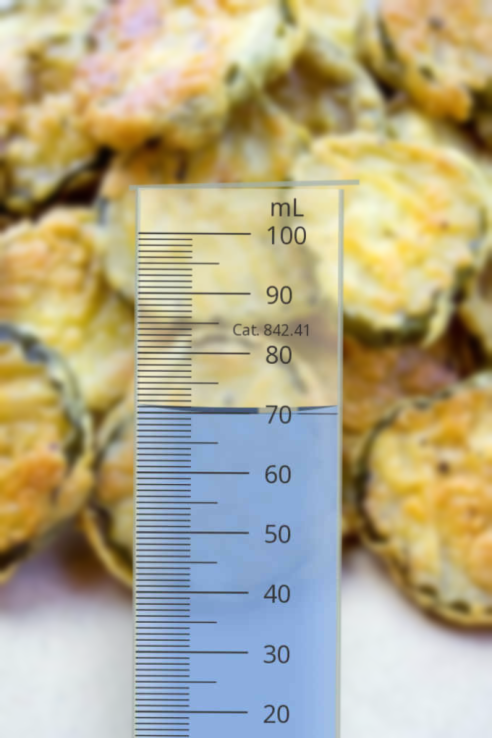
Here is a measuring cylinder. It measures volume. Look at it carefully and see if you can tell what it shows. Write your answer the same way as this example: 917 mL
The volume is 70 mL
